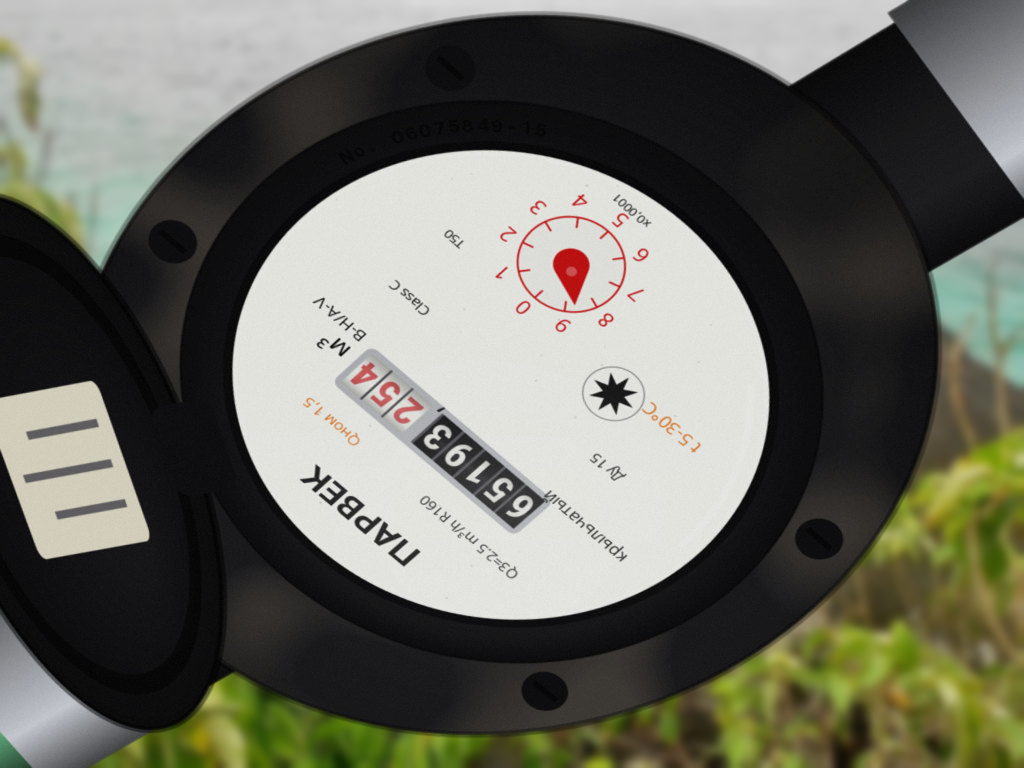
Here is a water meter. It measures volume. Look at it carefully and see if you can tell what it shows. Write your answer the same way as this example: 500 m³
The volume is 65193.2548 m³
